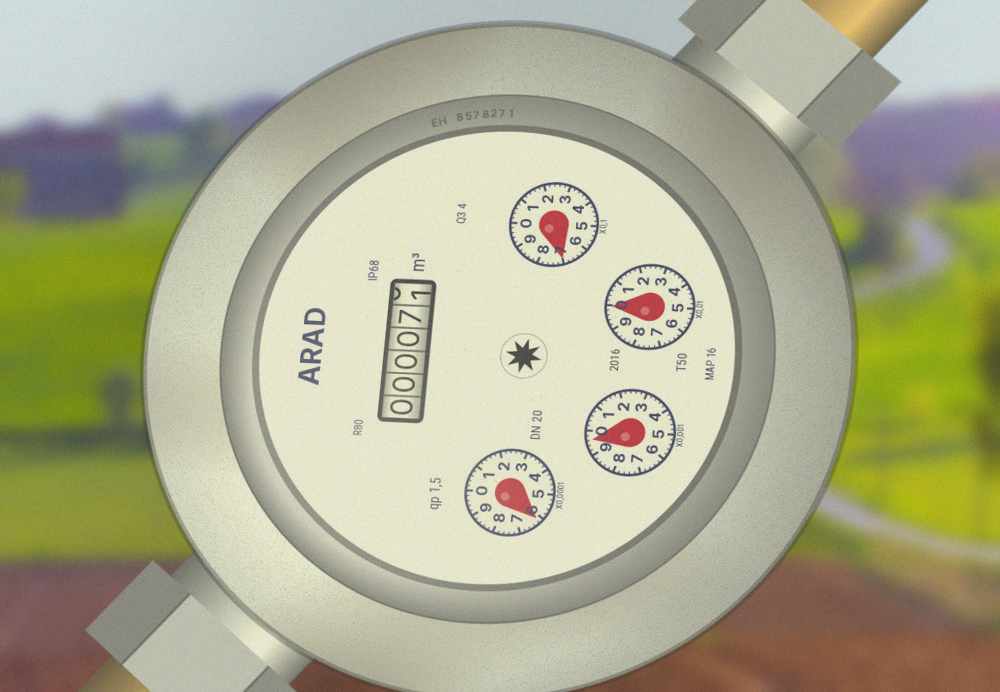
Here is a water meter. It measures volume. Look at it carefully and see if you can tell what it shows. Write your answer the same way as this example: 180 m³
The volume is 70.6996 m³
